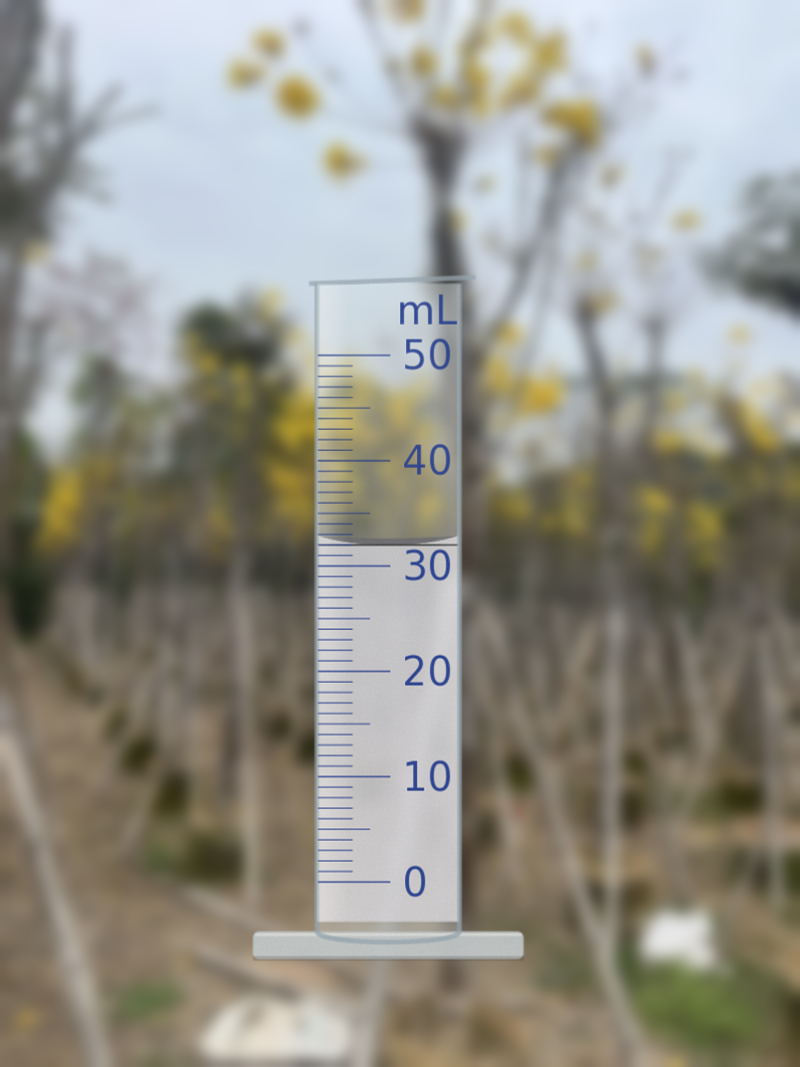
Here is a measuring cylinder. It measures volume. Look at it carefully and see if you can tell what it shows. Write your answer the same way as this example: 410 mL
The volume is 32 mL
